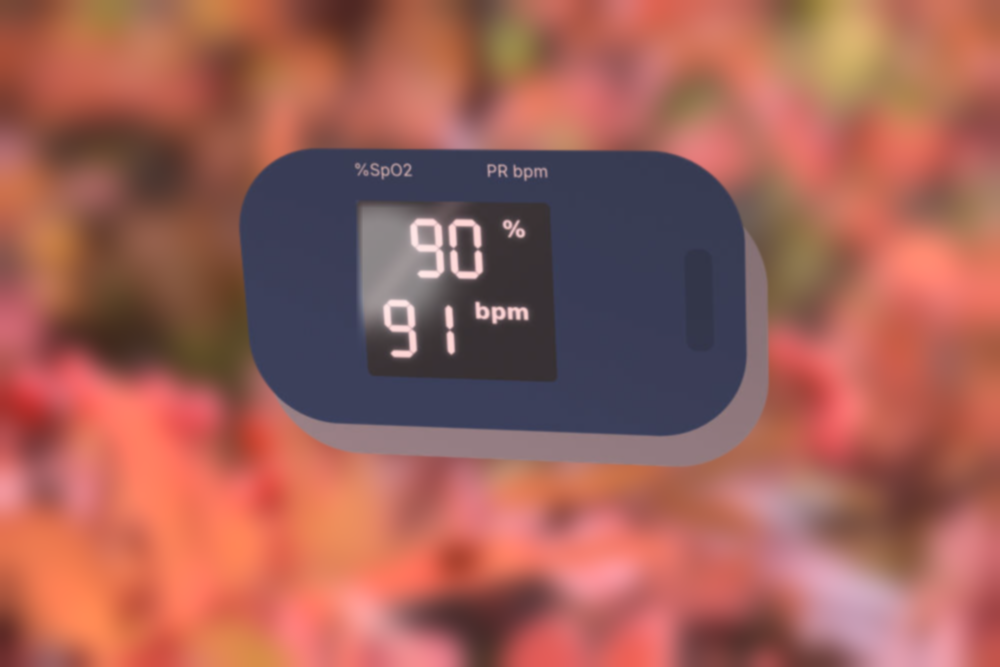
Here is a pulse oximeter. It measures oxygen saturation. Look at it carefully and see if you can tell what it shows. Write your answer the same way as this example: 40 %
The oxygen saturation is 90 %
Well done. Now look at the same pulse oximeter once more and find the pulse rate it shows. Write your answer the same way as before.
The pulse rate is 91 bpm
